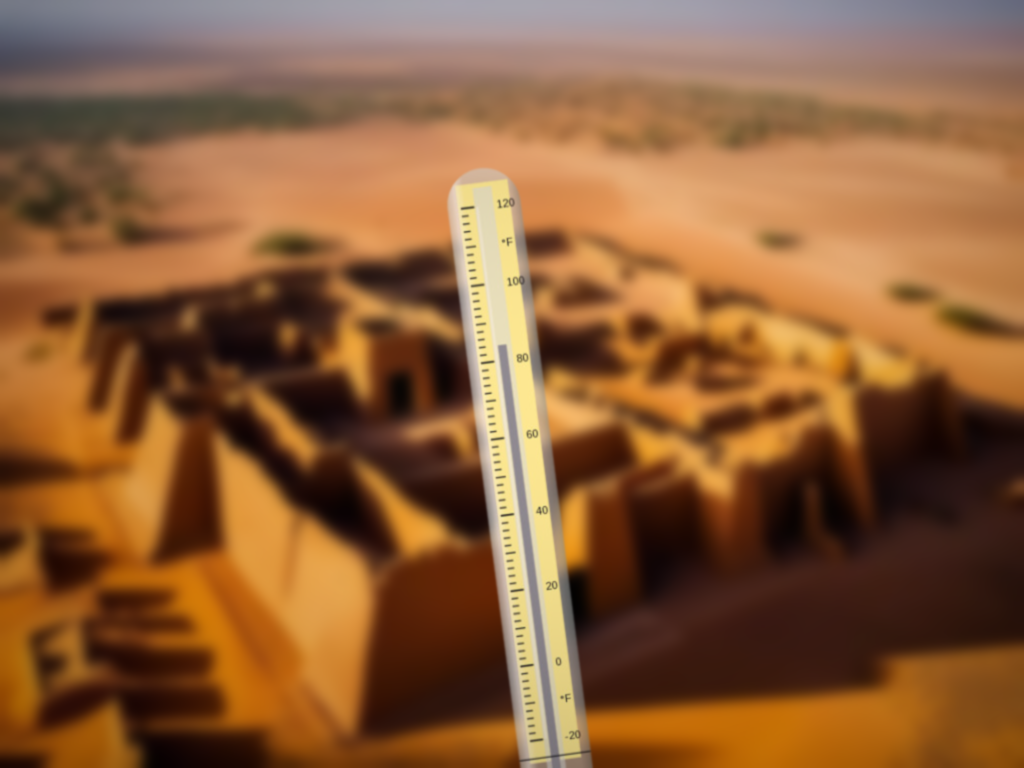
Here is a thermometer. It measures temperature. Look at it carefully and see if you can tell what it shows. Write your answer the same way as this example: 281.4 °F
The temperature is 84 °F
